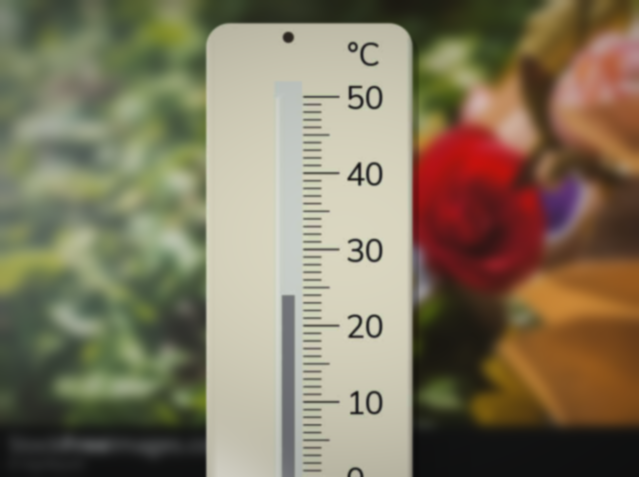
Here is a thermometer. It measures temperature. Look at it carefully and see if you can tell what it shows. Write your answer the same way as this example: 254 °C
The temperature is 24 °C
